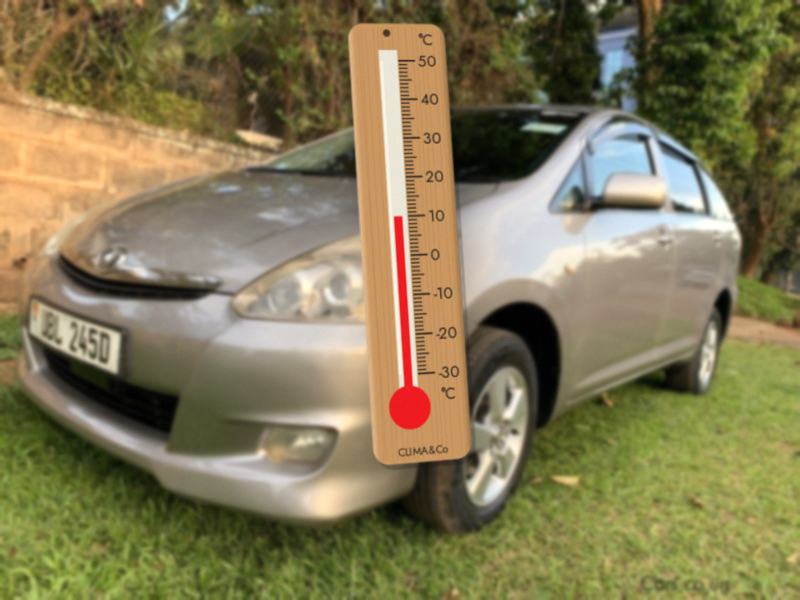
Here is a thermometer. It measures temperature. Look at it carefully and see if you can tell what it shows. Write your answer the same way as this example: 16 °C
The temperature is 10 °C
